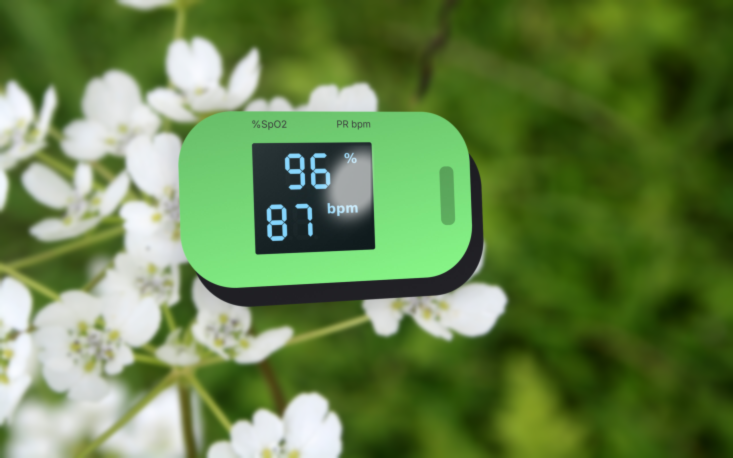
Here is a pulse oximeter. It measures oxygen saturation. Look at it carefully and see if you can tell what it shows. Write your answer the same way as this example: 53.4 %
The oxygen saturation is 96 %
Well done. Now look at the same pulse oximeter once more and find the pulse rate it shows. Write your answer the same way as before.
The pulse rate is 87 bpm
